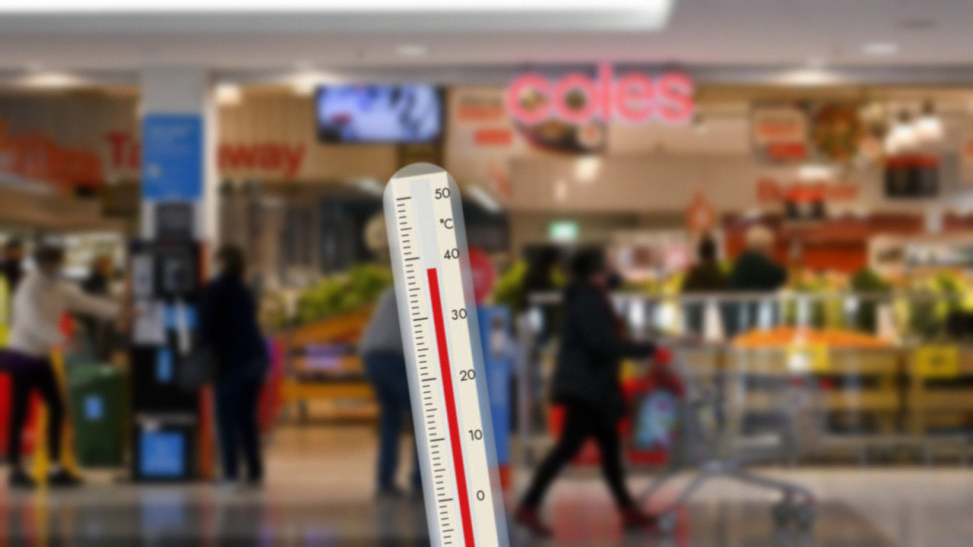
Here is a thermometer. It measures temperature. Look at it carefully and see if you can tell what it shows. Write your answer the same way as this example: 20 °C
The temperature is 38 °C
